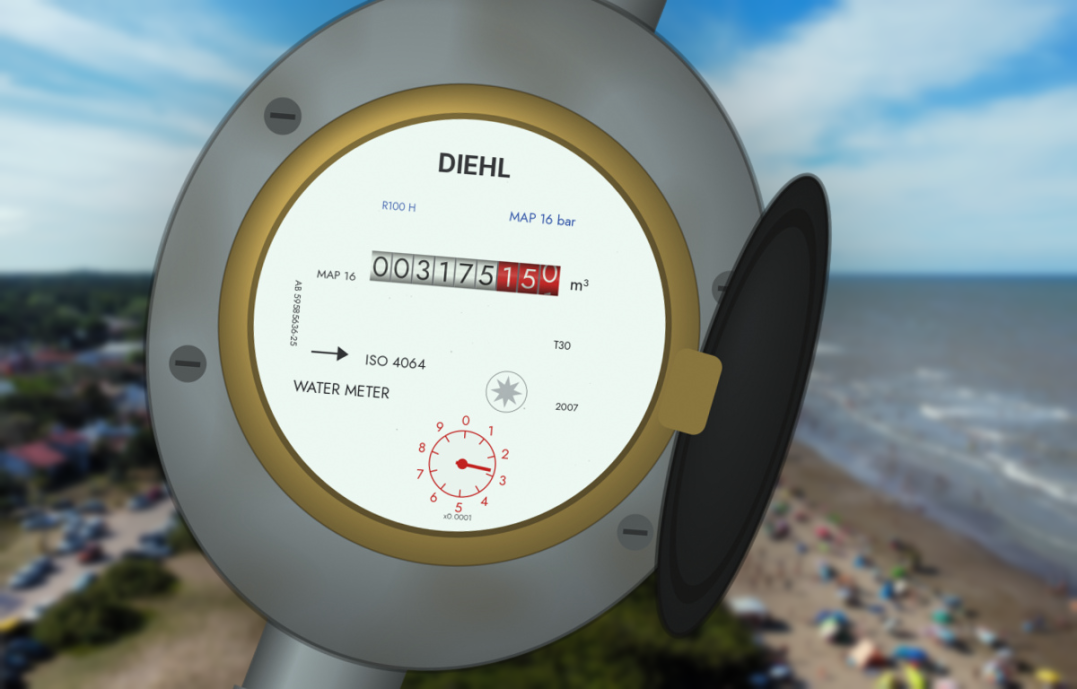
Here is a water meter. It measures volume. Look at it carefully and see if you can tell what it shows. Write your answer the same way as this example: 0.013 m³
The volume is 3175.1502 m³
